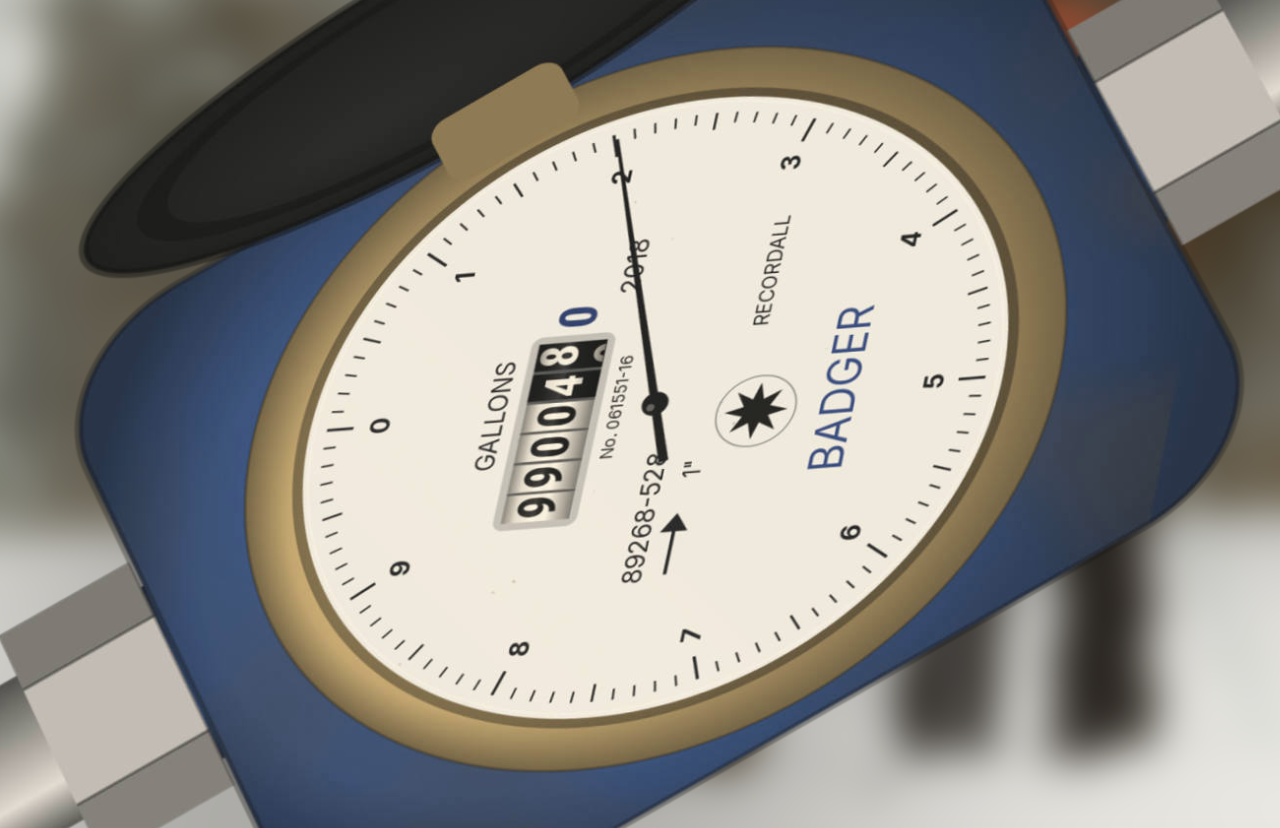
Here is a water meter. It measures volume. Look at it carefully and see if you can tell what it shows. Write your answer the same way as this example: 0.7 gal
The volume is 9900482.0 gal
